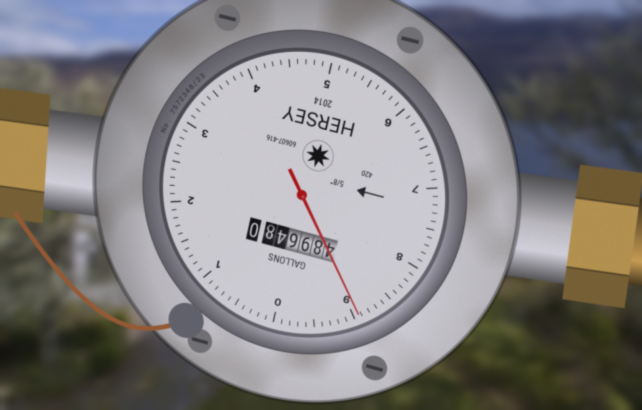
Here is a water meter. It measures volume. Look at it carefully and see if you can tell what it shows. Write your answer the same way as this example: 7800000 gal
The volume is 4896478.9 gal
